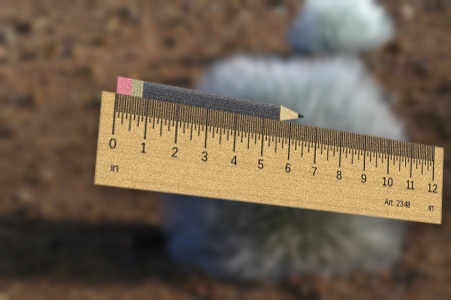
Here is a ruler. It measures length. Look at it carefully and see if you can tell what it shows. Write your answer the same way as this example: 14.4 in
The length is 6.5 in
